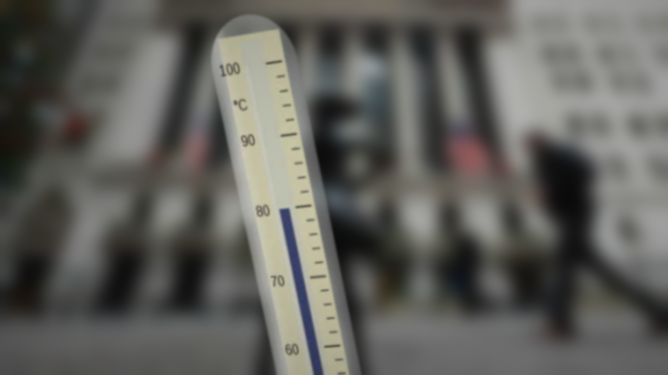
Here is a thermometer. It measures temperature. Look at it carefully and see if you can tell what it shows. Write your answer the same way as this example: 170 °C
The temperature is 80 °C
